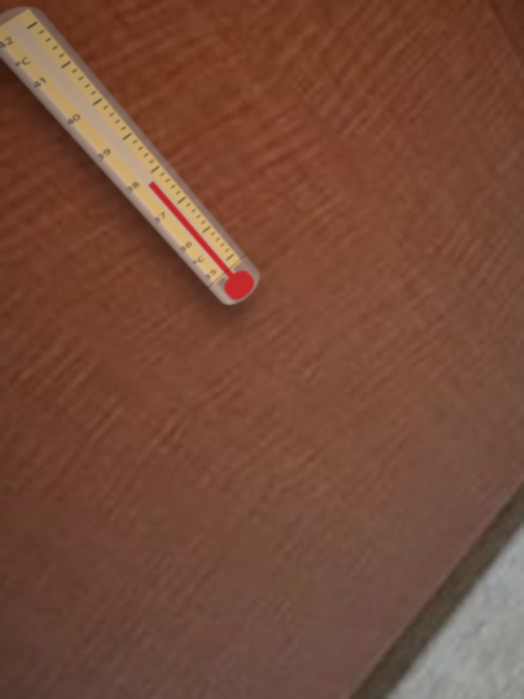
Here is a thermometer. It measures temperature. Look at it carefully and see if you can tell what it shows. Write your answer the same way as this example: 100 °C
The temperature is 37.8 °C
